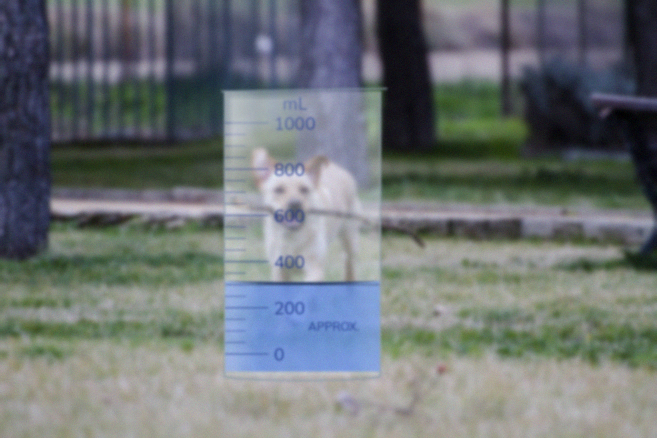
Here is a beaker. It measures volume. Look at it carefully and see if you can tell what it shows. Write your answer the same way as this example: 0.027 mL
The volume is 300 mL
